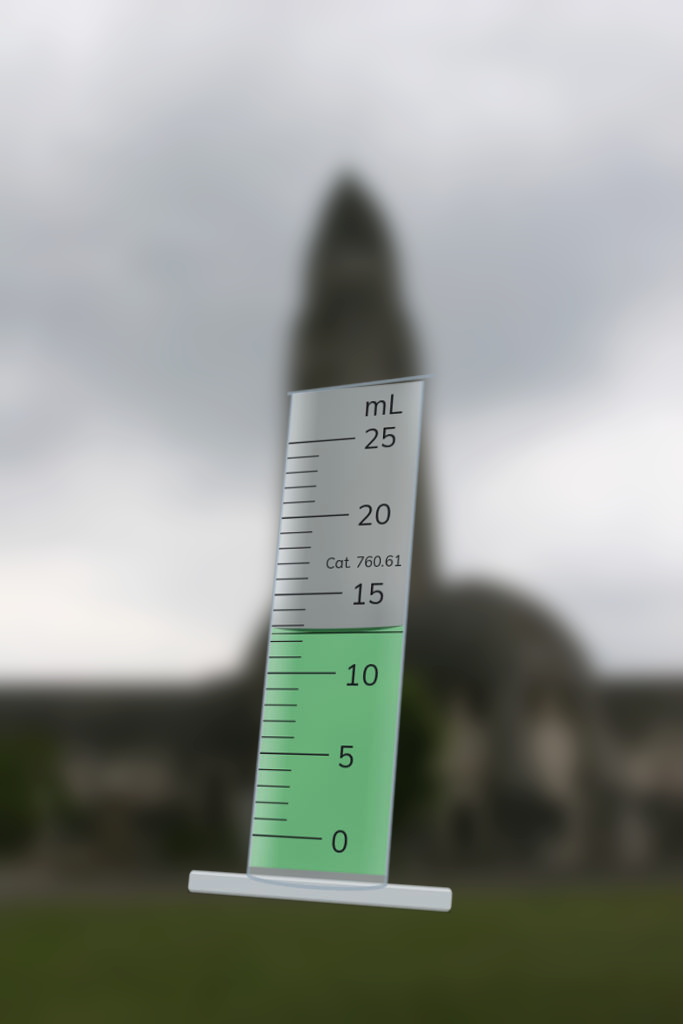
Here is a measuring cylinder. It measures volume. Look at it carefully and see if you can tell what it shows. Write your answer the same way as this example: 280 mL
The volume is 12.5 mL
